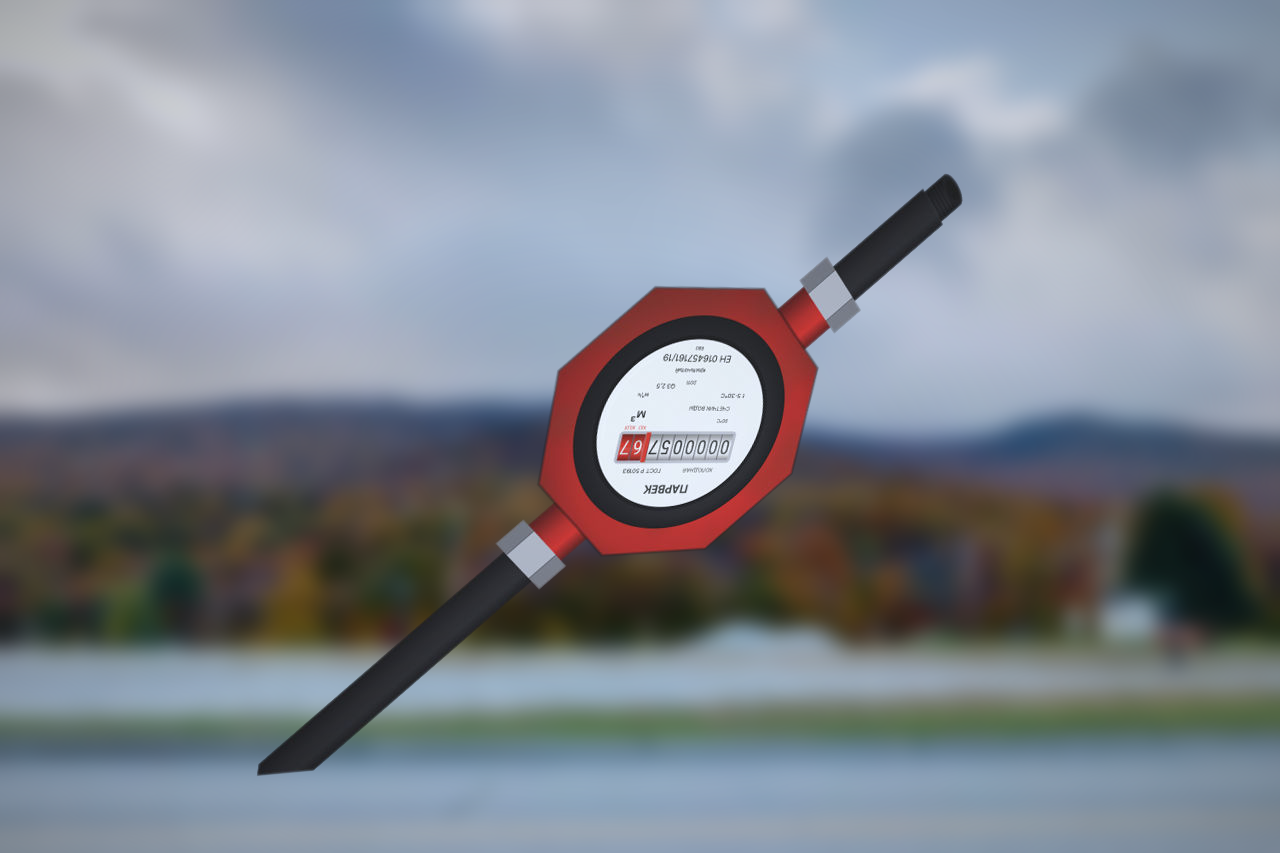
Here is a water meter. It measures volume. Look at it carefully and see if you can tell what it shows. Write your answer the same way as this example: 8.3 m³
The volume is 57.67 m³
